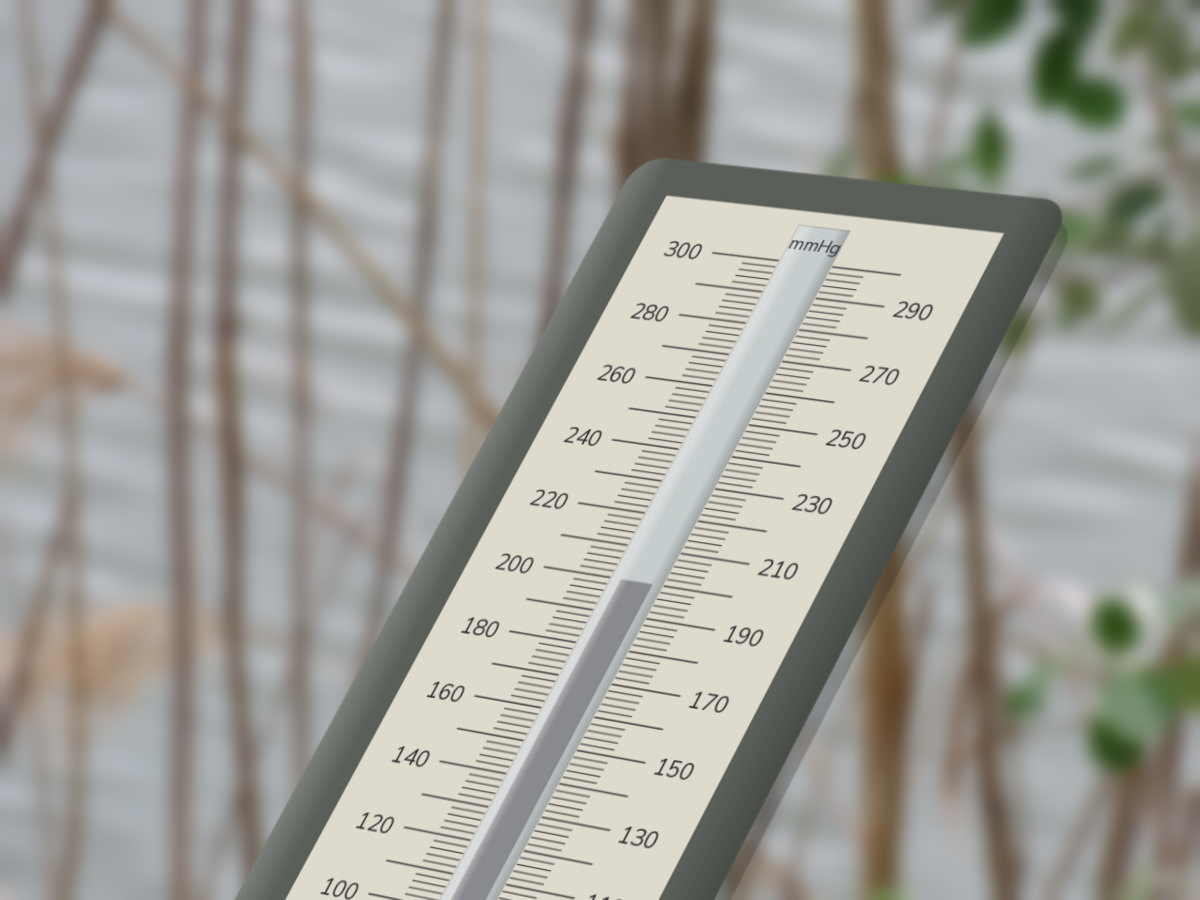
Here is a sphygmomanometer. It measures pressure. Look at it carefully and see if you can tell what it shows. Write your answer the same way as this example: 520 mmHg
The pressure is 200 mmHg
